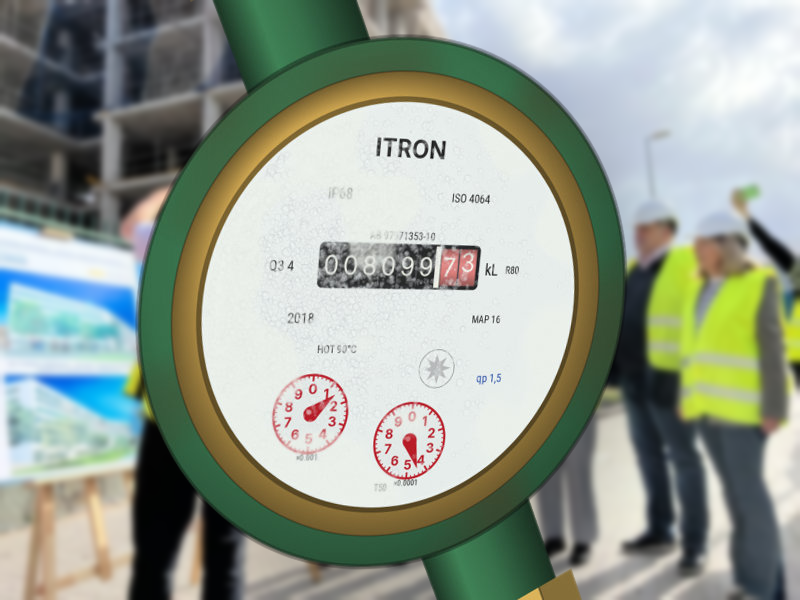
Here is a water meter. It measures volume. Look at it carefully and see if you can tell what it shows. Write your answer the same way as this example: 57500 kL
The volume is 8099.7314 kL
